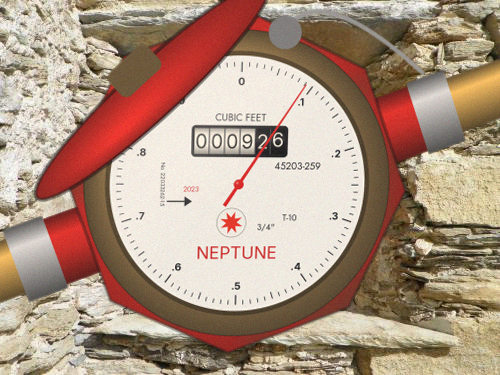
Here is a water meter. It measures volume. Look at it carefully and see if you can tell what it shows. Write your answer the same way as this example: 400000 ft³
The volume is 926.09 ft³
